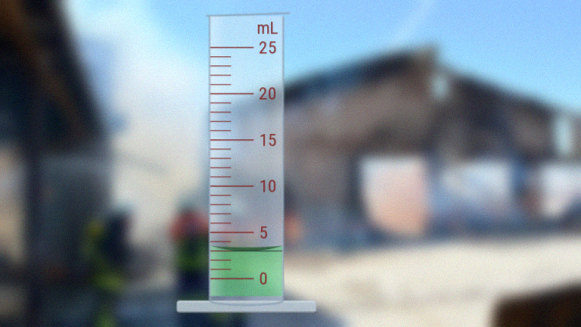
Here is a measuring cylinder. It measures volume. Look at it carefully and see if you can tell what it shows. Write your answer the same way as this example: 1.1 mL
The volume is 3 mL
